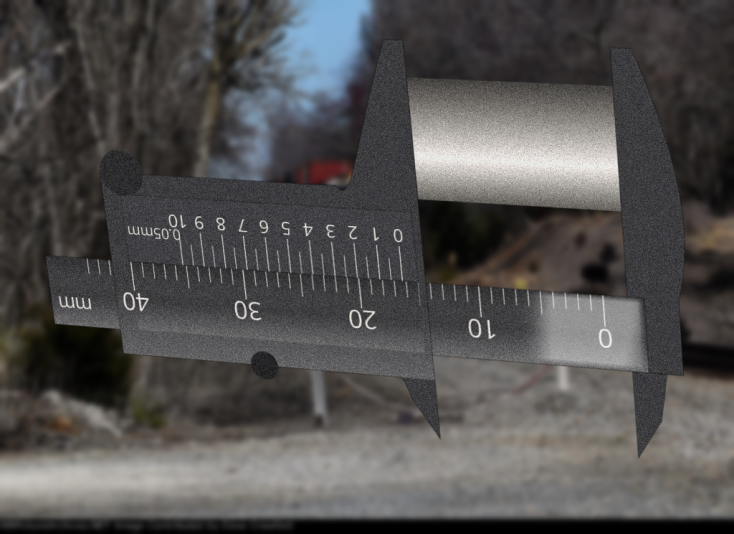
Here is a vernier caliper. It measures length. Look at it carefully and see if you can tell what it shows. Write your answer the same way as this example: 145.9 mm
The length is 16.3 mm
